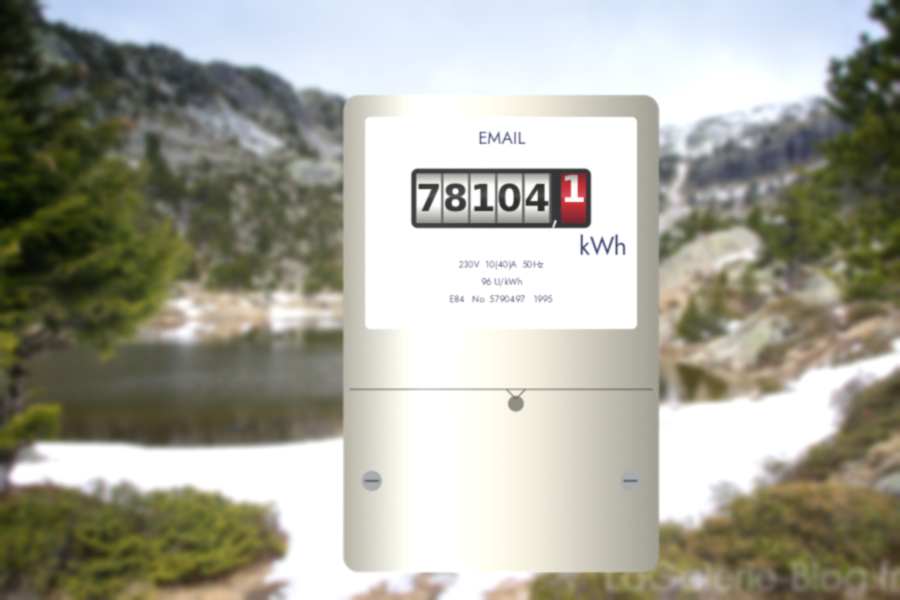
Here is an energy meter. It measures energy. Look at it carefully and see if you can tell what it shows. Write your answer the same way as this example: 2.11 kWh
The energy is 78104.1 kWh
